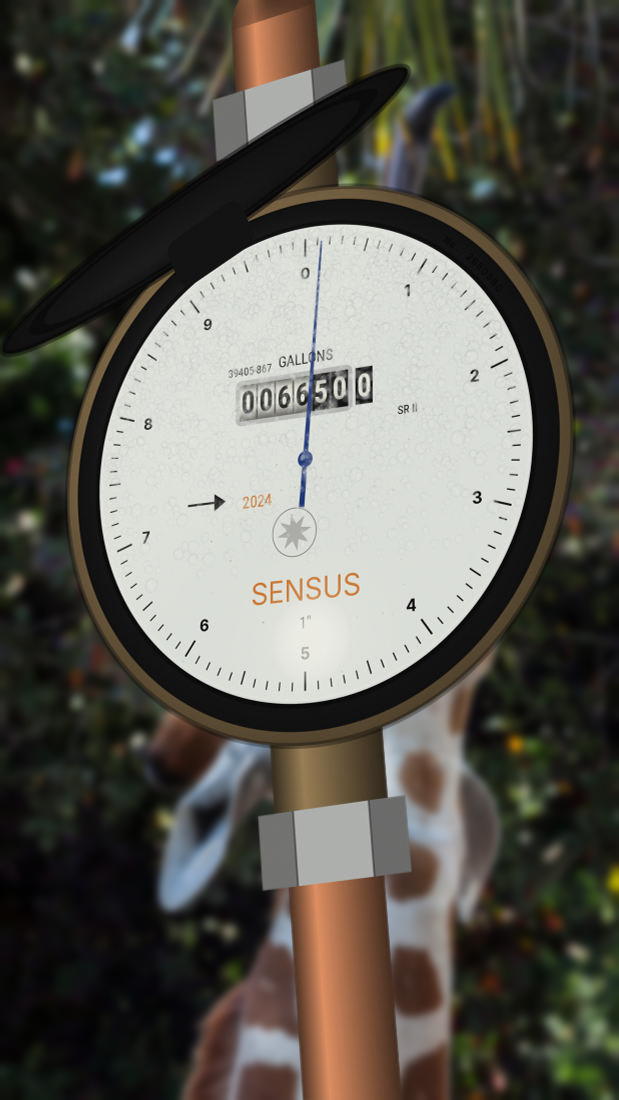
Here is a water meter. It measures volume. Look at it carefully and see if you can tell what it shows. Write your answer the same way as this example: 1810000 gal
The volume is 66500.1 gal
